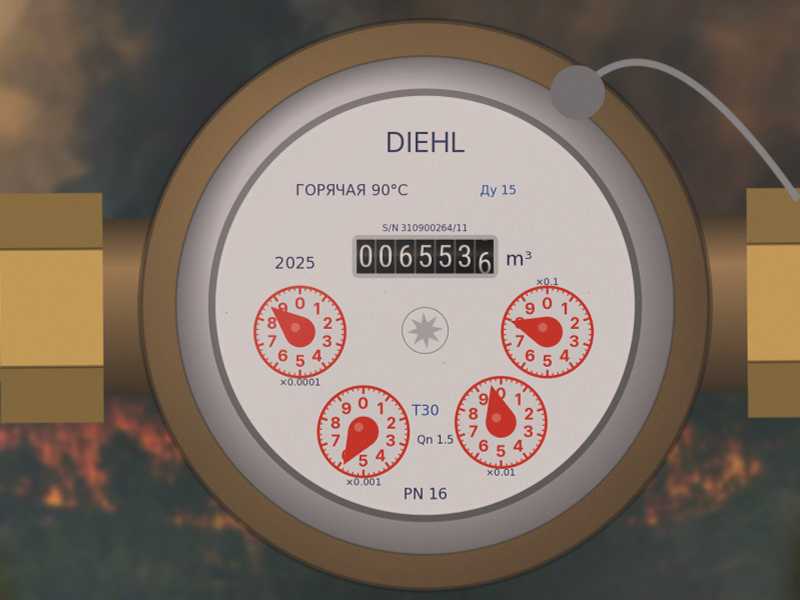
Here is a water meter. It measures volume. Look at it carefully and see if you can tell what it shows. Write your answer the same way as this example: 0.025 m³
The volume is 65535.7958 m³
